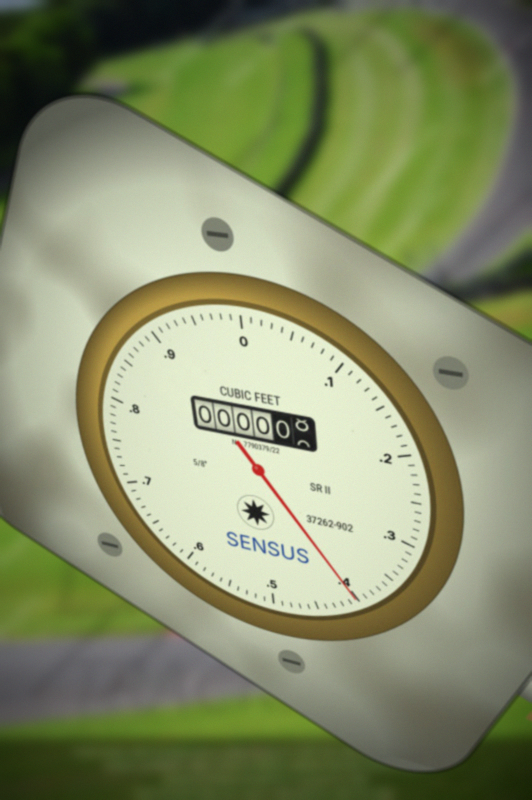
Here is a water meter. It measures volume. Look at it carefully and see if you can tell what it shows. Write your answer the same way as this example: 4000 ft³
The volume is 8.40 ft³
